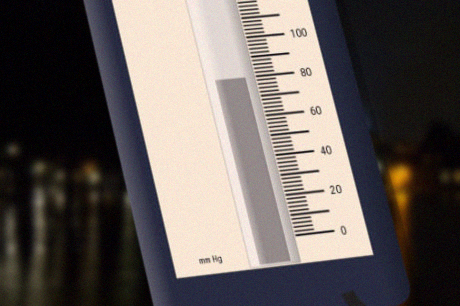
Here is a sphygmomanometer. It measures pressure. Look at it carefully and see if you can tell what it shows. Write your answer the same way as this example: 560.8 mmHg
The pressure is 80 mmHg
